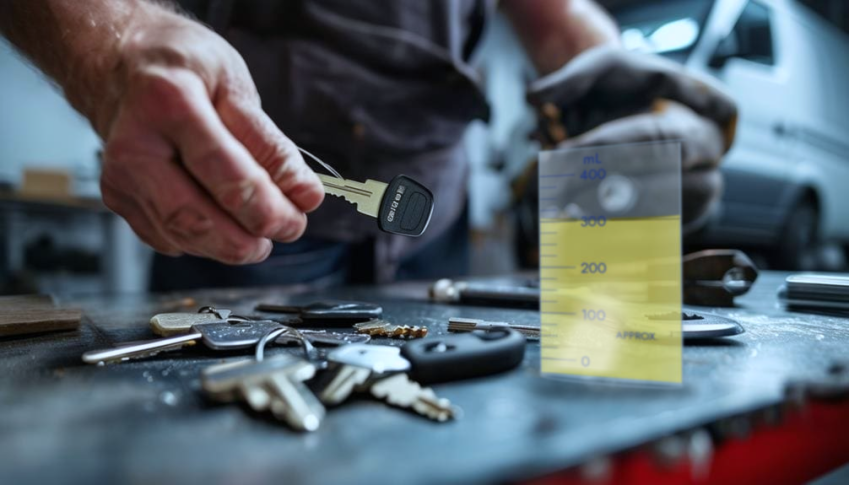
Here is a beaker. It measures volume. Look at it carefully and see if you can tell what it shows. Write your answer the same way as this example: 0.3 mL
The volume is 300 mL
